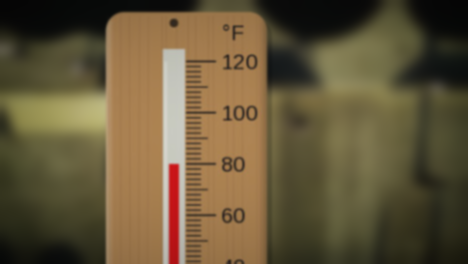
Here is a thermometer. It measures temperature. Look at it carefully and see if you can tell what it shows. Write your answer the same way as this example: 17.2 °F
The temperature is 80 °F
